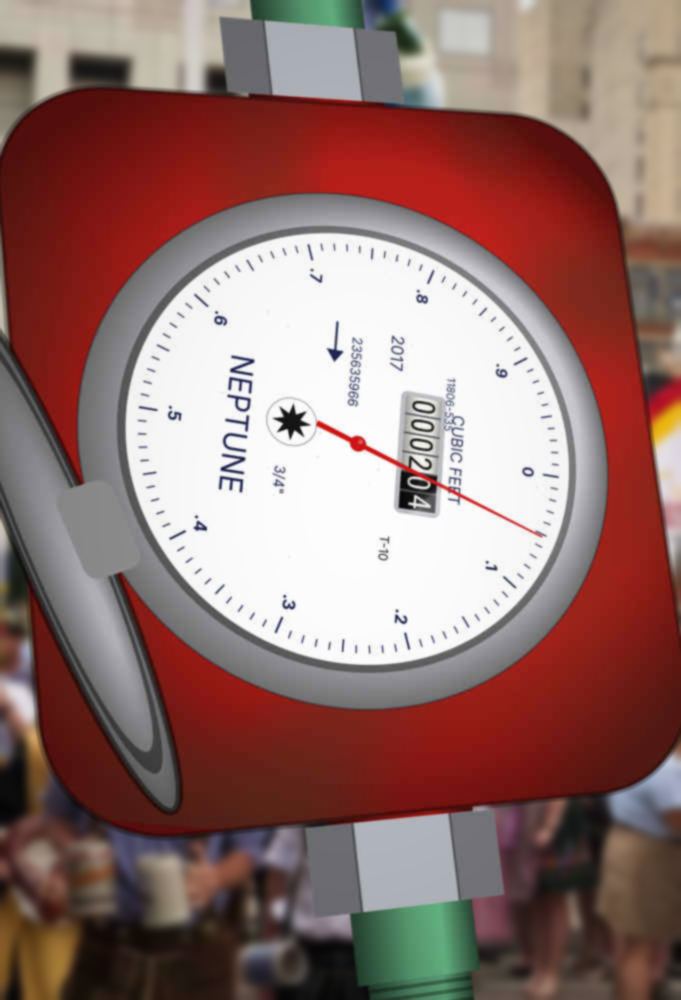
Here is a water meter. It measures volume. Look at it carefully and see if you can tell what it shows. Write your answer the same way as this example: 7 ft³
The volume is 204.05 ft³
